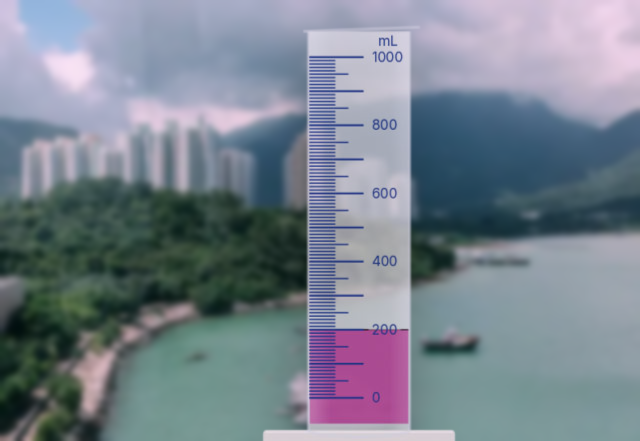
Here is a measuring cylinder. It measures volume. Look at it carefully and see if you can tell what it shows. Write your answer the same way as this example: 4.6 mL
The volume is 200 mL
